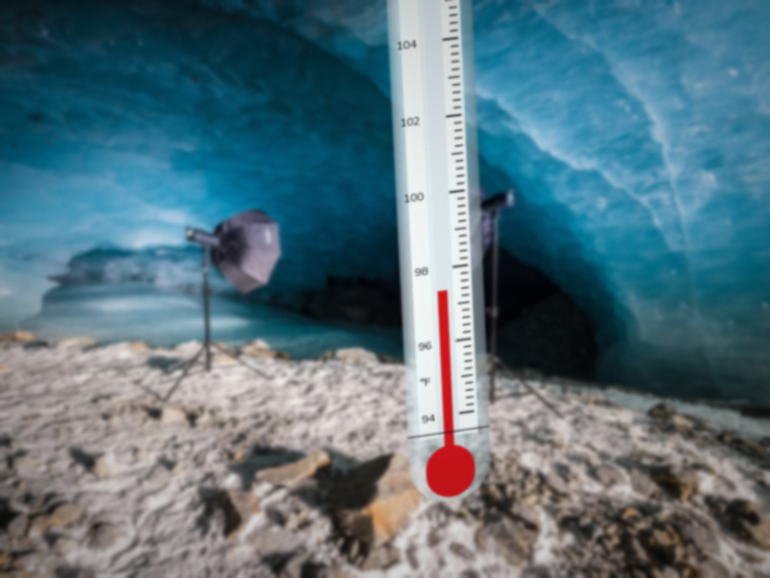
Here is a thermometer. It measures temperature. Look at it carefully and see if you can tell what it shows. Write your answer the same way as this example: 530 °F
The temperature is 97.4 °F
